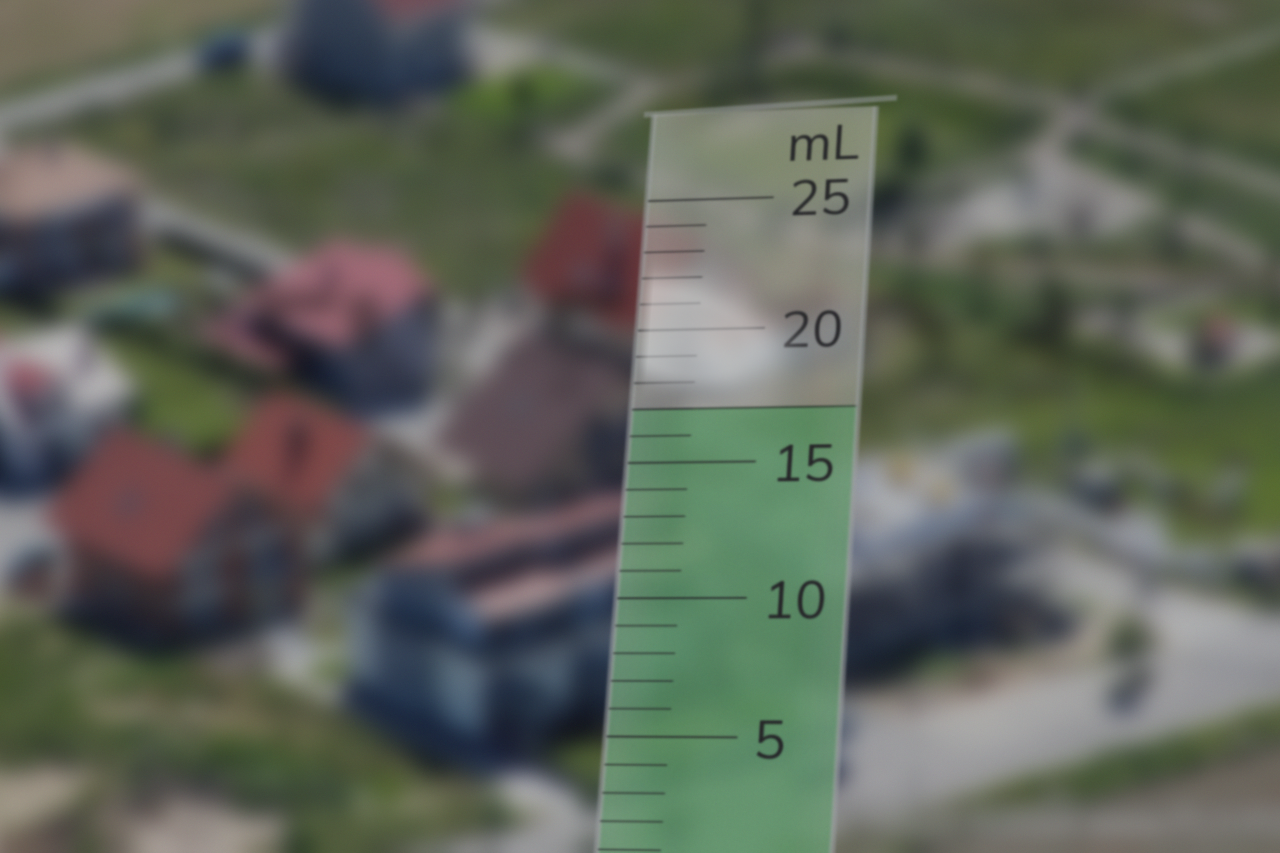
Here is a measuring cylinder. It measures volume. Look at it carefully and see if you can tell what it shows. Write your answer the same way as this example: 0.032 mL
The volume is 17 mL
